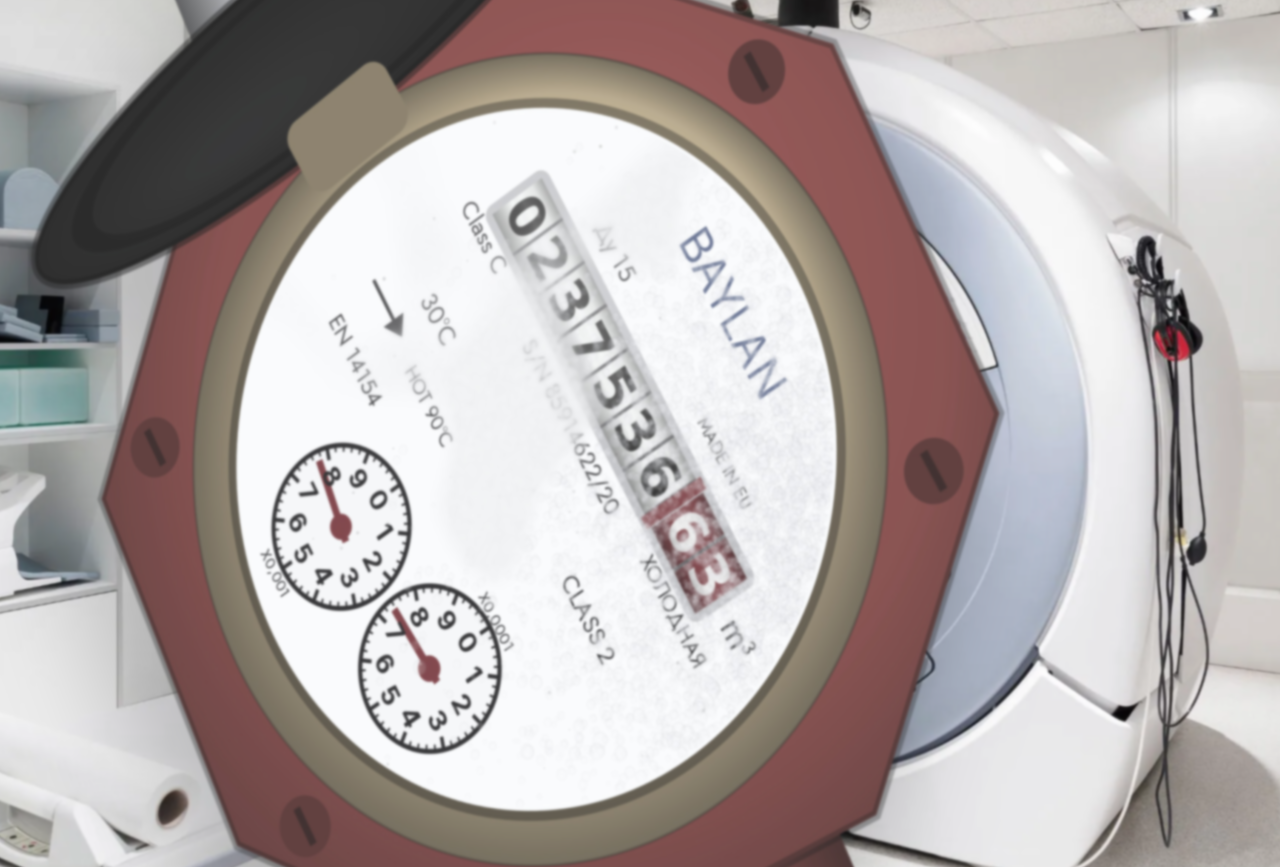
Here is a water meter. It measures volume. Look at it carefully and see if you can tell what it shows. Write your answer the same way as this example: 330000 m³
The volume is 237536.6377 m³
